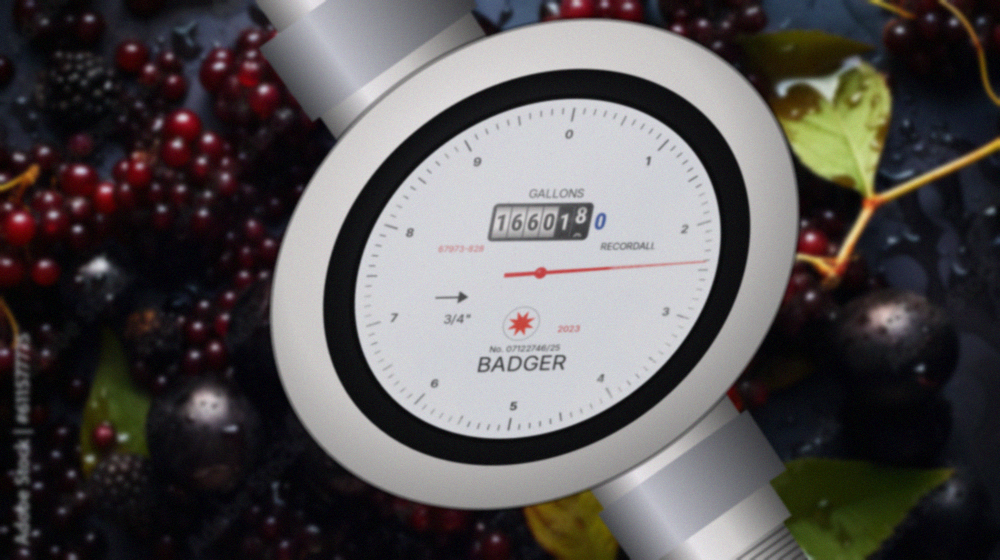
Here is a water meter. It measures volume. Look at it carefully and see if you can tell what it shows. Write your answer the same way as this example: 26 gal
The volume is 1660182.4 gal
